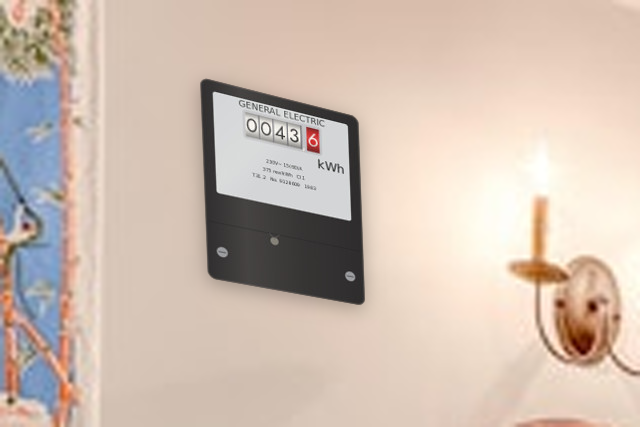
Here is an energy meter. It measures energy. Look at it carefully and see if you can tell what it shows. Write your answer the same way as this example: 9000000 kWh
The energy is 43.6 kWh
